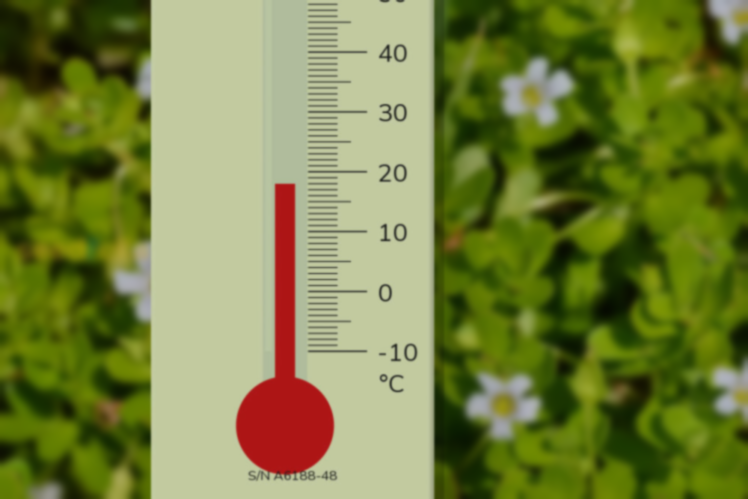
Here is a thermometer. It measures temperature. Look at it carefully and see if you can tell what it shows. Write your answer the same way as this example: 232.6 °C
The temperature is 18 °C
